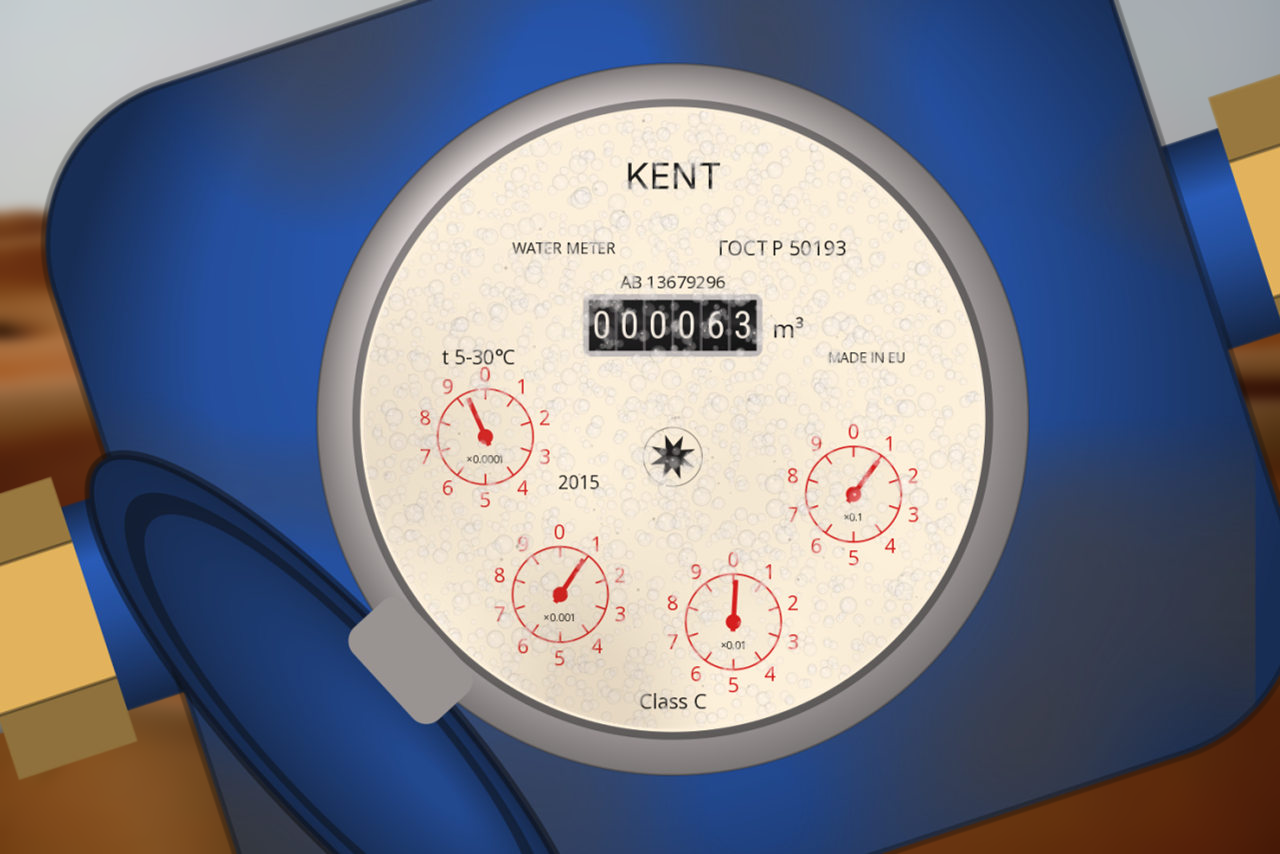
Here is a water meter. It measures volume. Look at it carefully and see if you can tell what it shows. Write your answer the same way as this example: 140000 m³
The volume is 63.1009 m³
